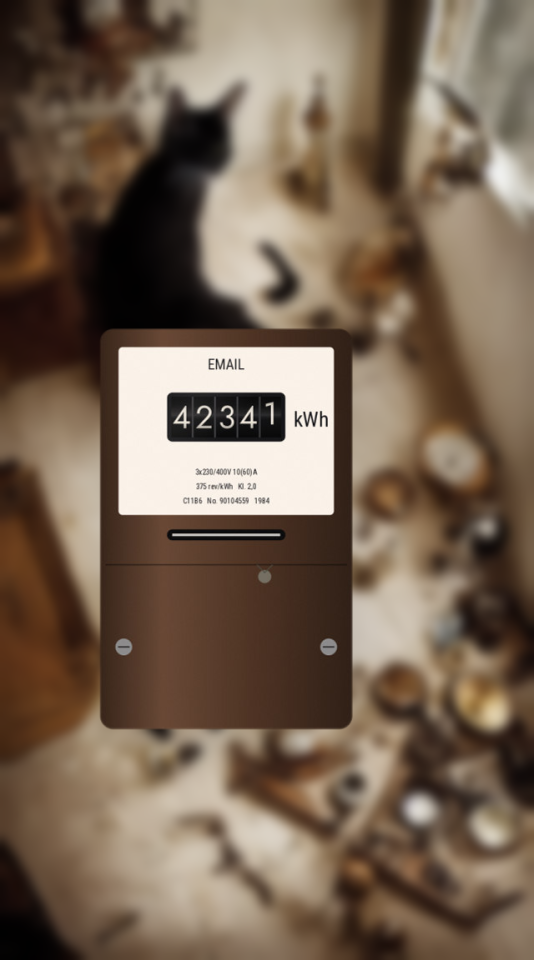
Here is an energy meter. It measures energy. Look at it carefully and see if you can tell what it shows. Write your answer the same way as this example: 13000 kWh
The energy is 42341 kWh
